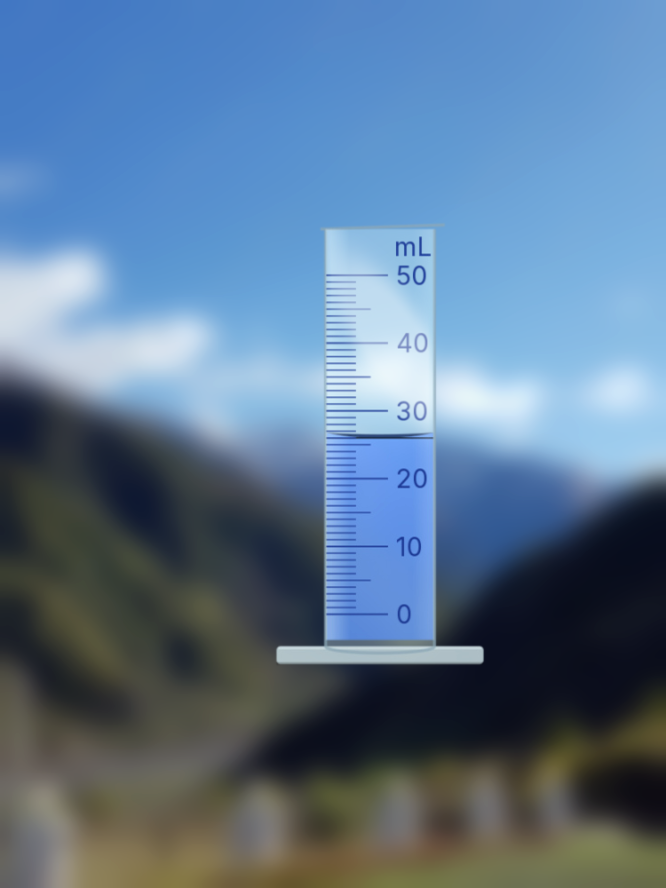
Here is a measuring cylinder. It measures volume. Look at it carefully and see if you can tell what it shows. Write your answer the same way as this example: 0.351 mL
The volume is 26 mL
